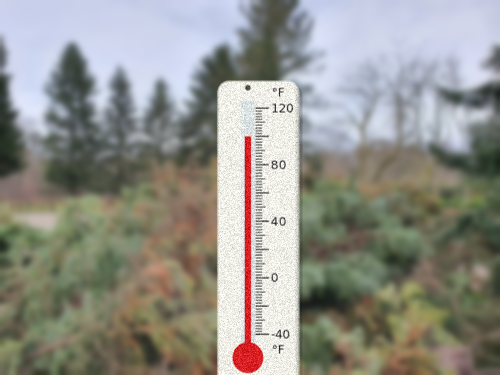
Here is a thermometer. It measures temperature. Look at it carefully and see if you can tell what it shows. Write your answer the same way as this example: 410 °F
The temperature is 100 °F
